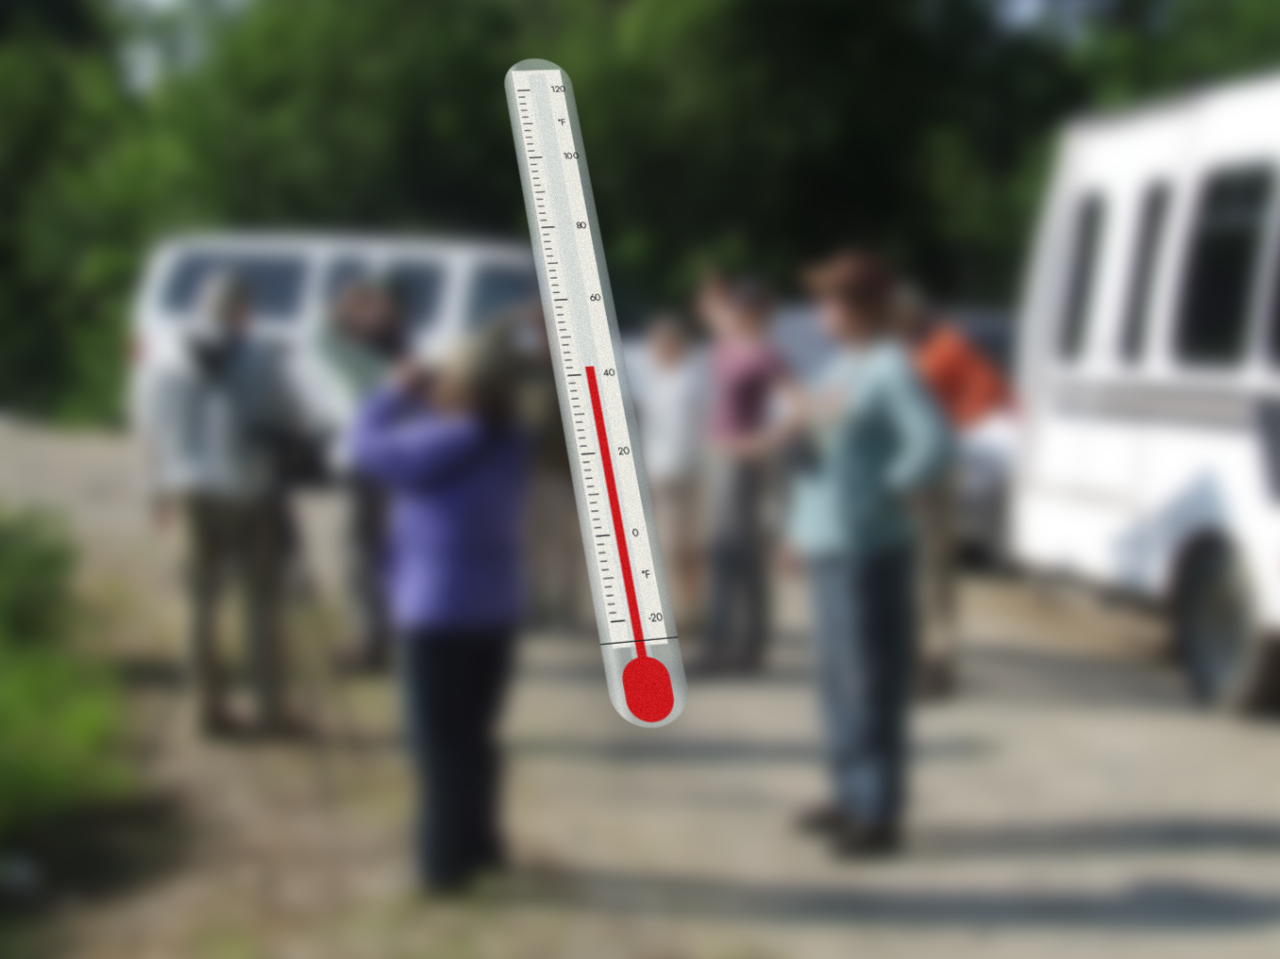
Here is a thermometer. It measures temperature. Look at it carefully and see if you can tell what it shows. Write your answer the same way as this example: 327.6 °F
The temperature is 42 °F
